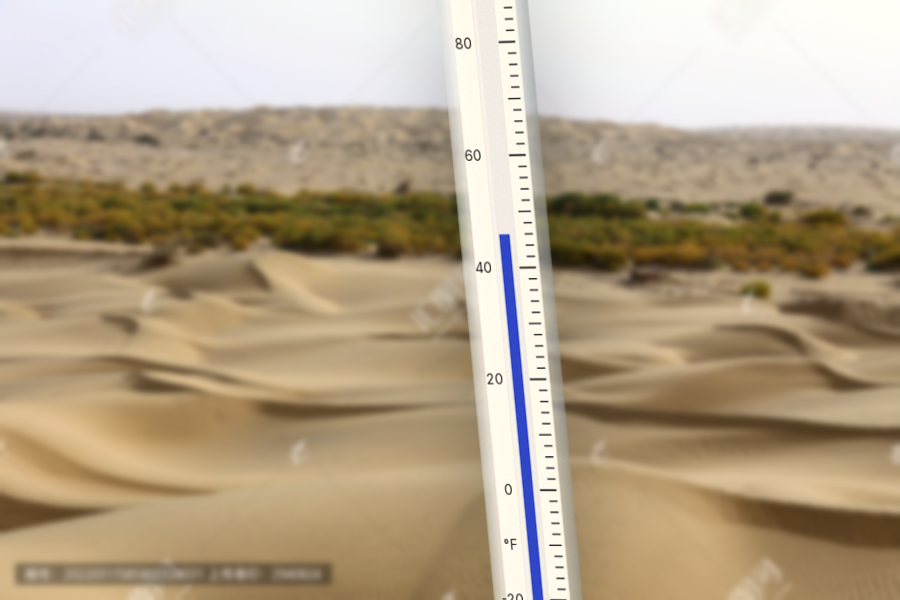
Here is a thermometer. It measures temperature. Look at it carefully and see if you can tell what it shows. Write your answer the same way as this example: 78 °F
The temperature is 46 °F
